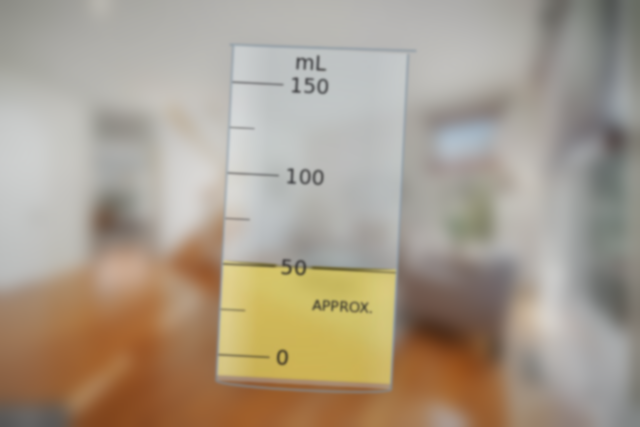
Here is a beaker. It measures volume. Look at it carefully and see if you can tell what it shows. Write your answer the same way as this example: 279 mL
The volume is 50 mL
